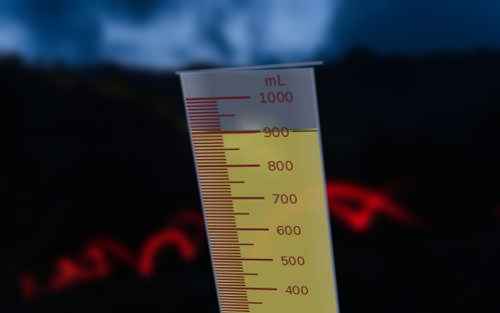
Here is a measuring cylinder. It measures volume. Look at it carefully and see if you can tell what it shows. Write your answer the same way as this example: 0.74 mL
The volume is 900 mL
